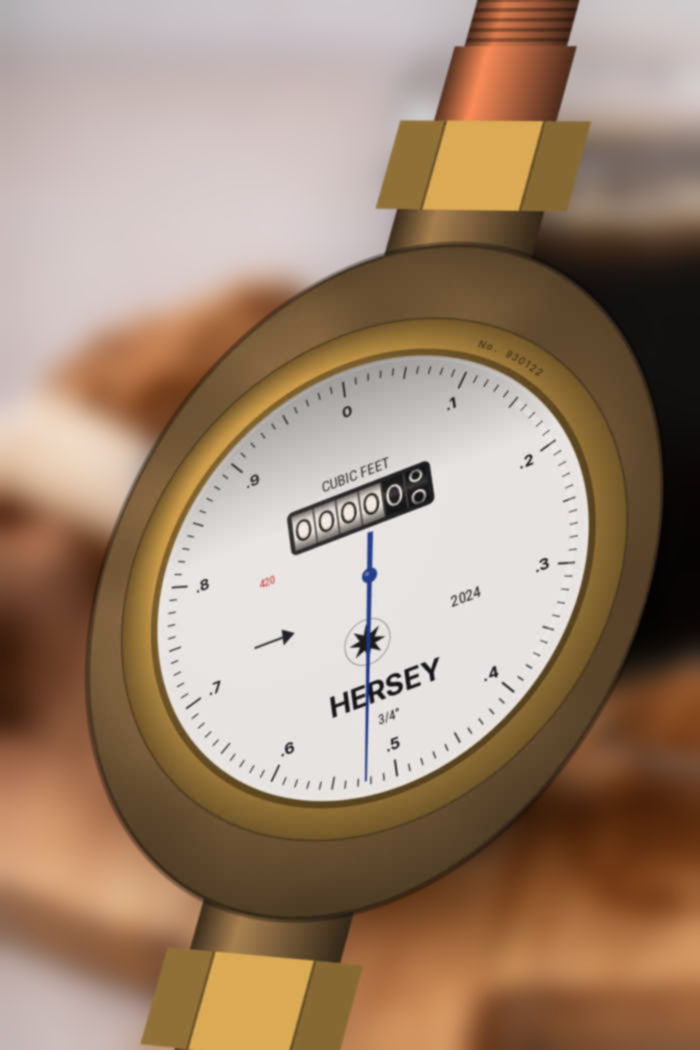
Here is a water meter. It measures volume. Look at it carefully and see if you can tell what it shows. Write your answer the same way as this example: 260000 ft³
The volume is 8.52 ft³
